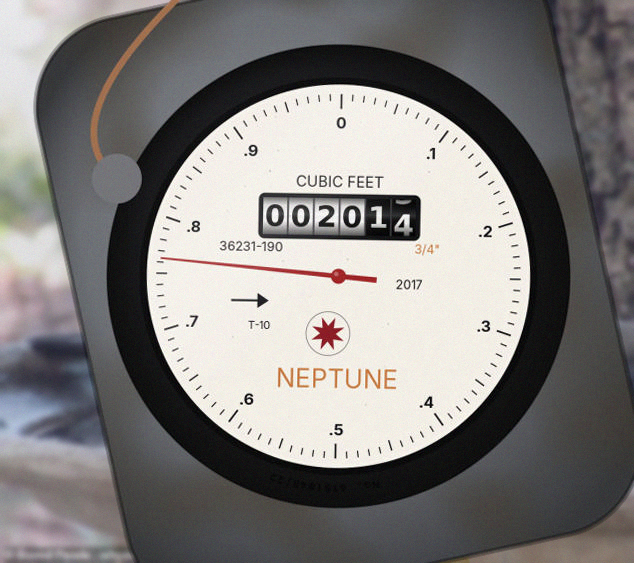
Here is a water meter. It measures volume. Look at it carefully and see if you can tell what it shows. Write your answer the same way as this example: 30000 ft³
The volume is 2013.76 ft³
